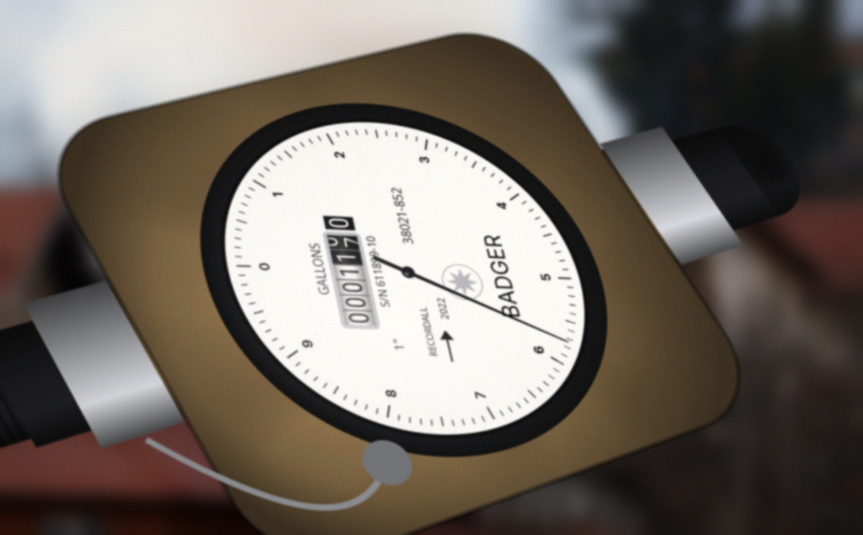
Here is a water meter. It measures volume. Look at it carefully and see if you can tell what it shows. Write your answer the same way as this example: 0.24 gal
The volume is 1165.7 gal
